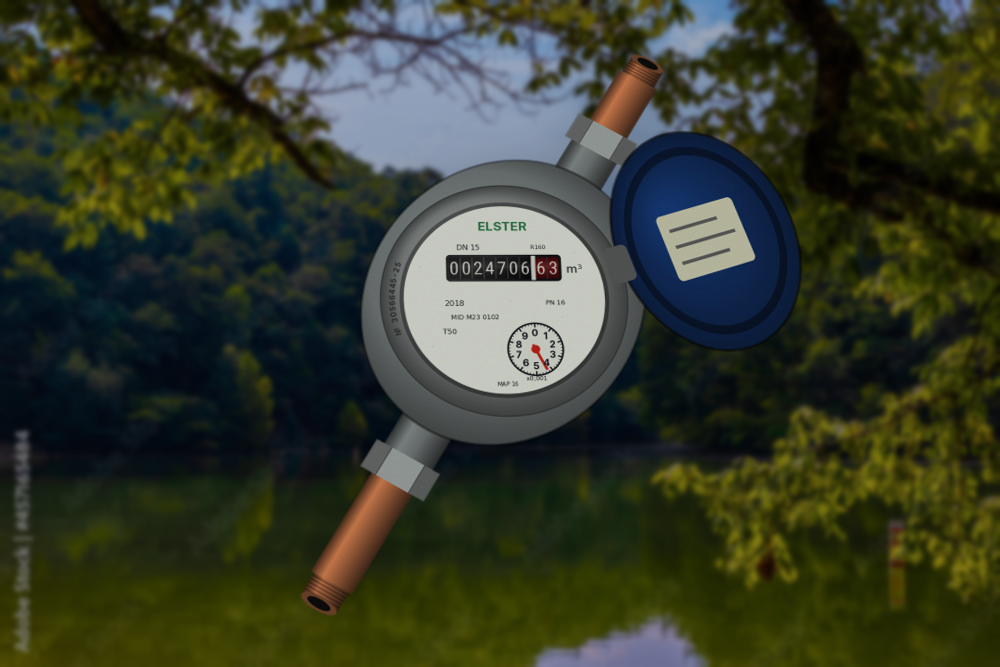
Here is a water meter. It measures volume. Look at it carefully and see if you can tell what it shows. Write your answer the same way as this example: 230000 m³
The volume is 24706.634 m³
